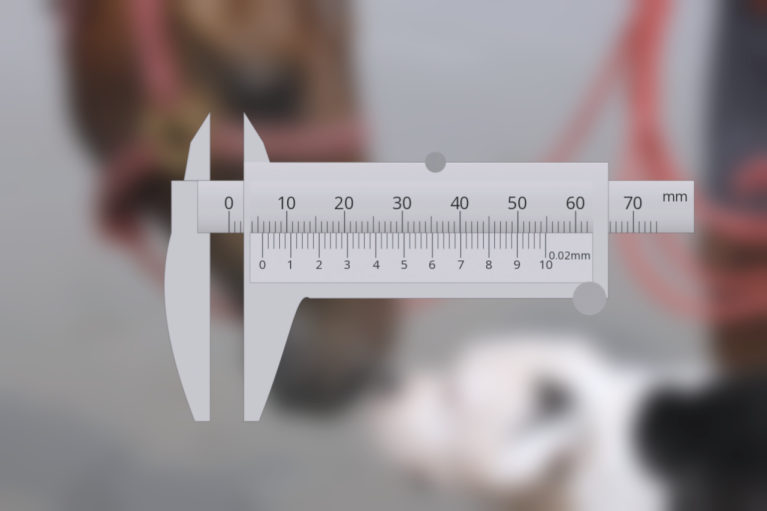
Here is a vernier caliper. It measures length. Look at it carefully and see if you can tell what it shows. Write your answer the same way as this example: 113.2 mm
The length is 5.8 mm
